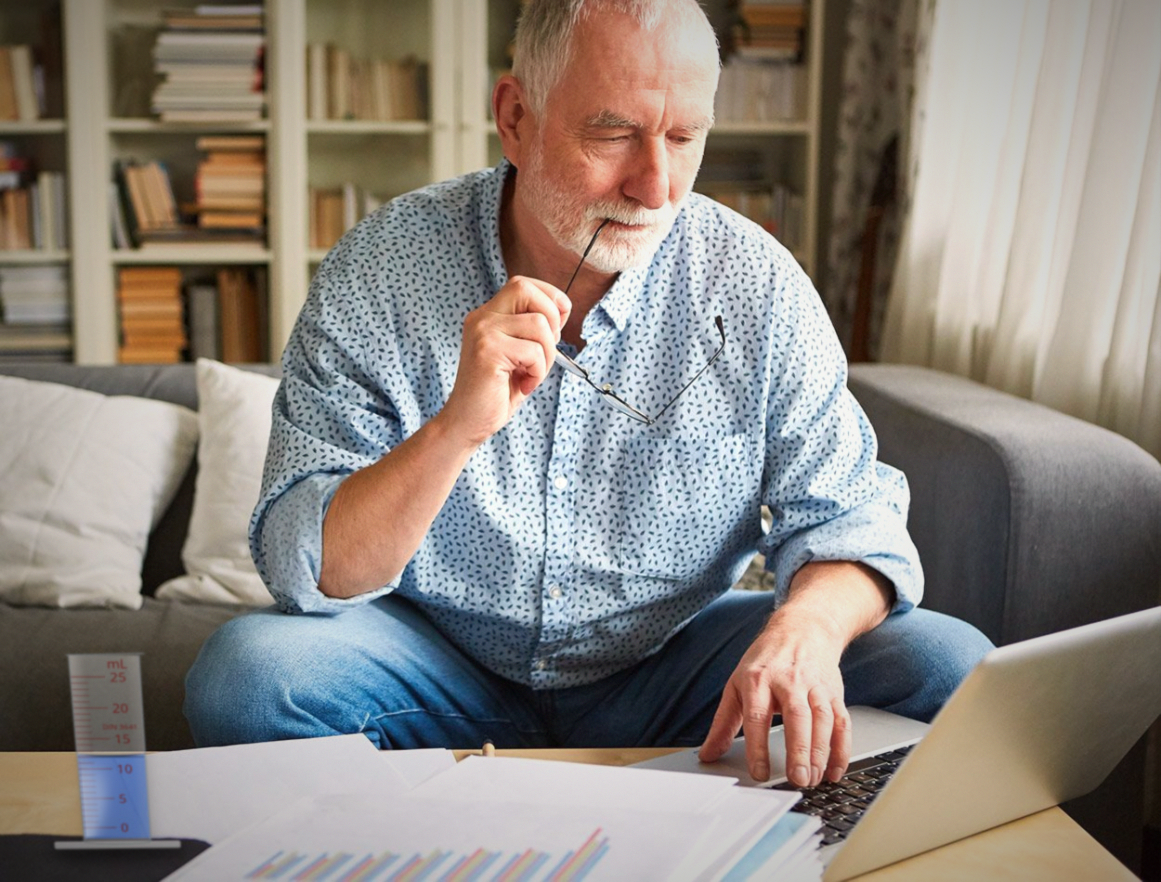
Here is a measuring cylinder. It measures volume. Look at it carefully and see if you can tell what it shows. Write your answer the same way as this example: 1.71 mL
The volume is 12 mL
